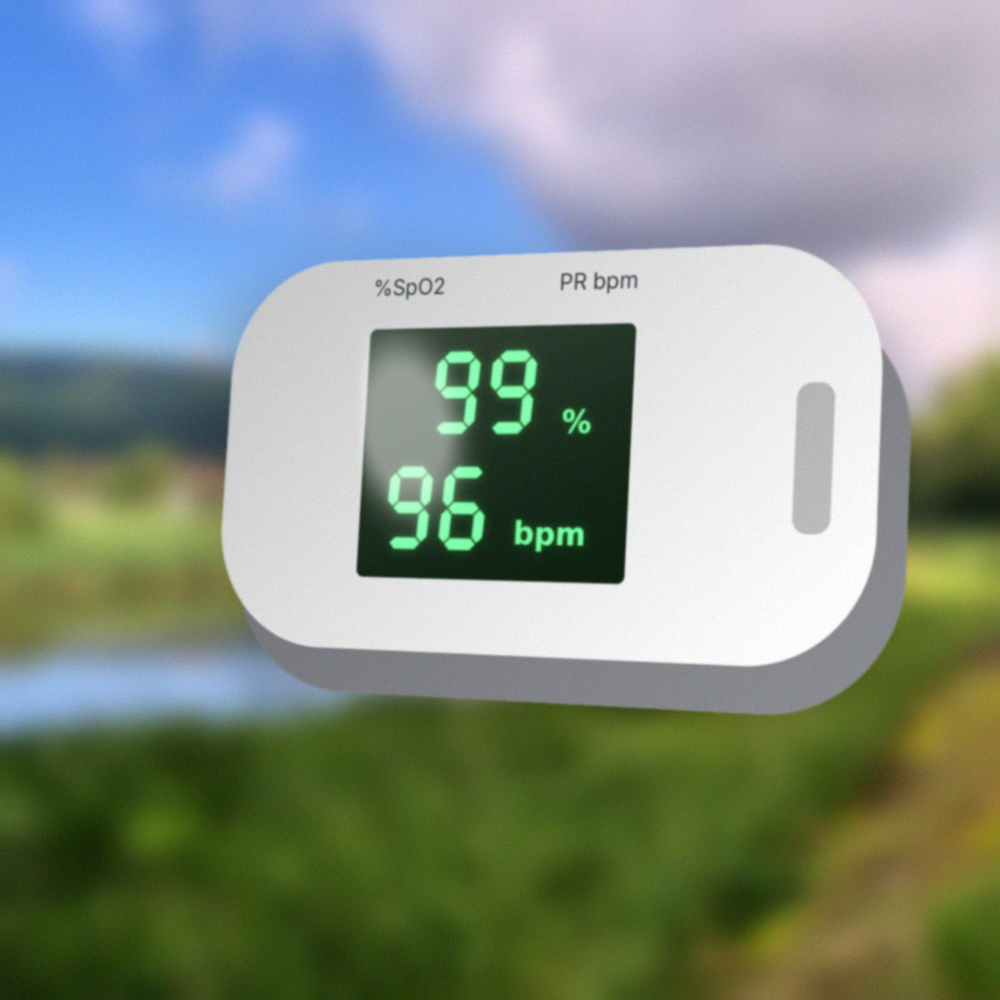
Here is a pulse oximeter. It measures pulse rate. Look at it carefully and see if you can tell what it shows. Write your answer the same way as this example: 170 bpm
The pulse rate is 96 bpm
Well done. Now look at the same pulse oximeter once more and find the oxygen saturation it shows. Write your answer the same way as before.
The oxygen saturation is 99 %
